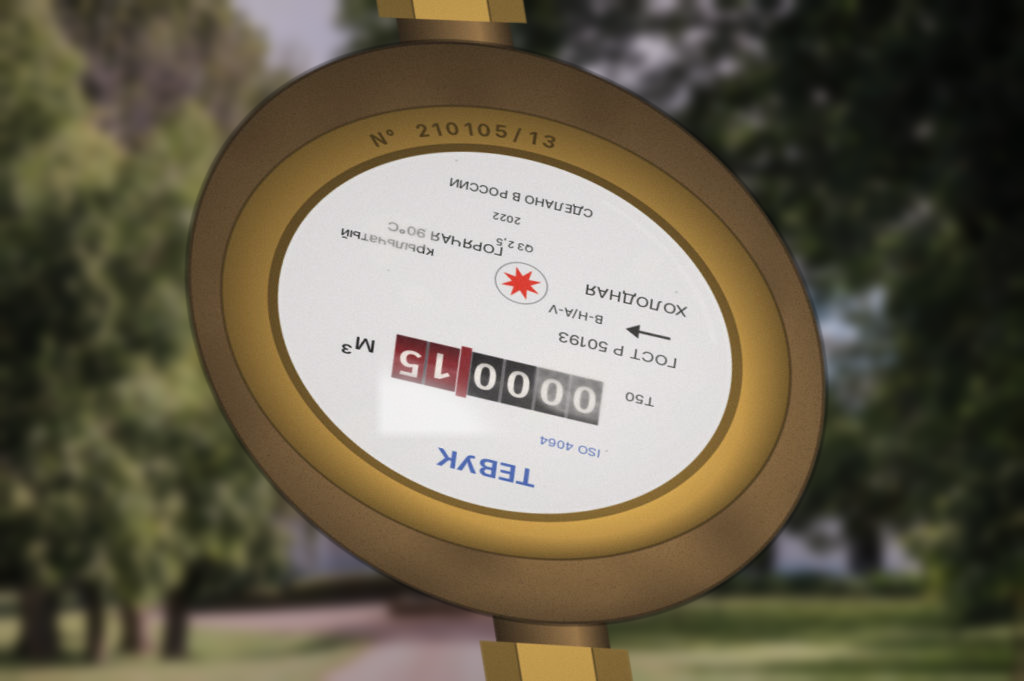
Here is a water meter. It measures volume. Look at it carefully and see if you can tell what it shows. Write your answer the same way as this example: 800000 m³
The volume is 0.15 m³
